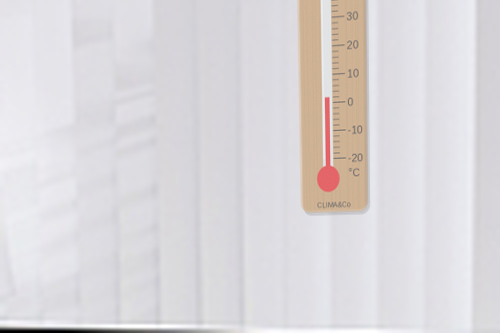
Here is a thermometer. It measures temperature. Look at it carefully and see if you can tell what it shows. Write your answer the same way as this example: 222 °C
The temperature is 2 °C
